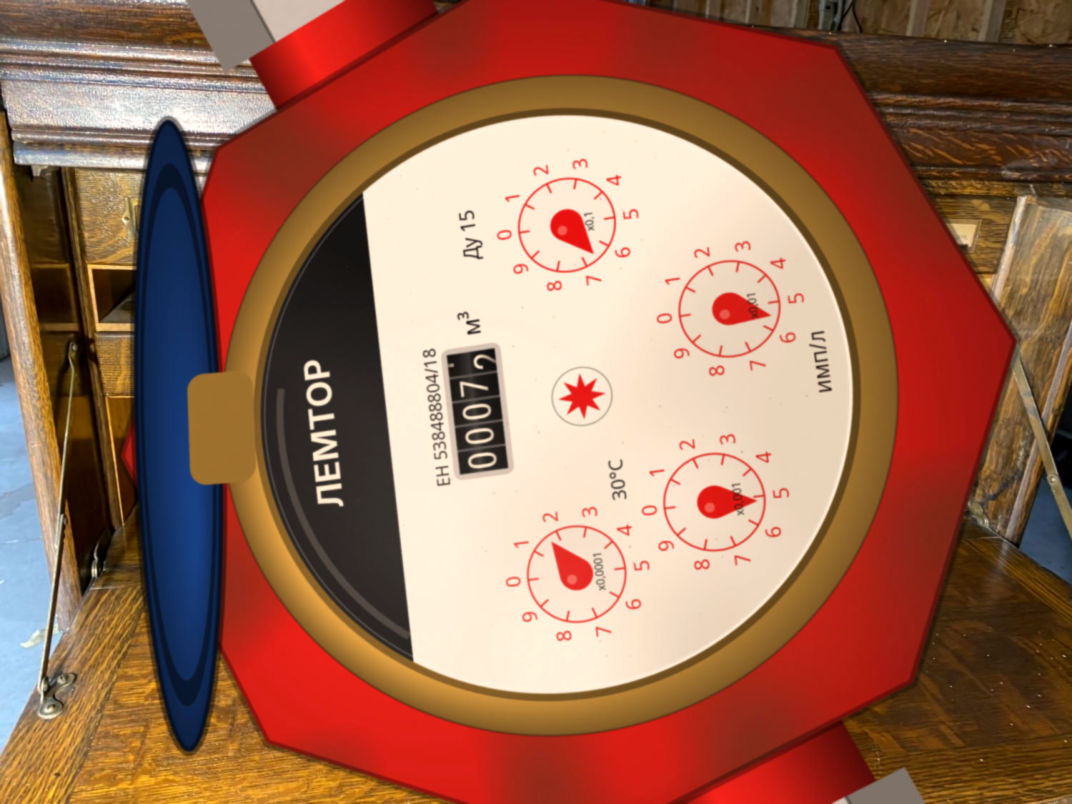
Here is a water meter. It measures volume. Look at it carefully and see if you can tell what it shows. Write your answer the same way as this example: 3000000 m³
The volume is 71.6551 m³
